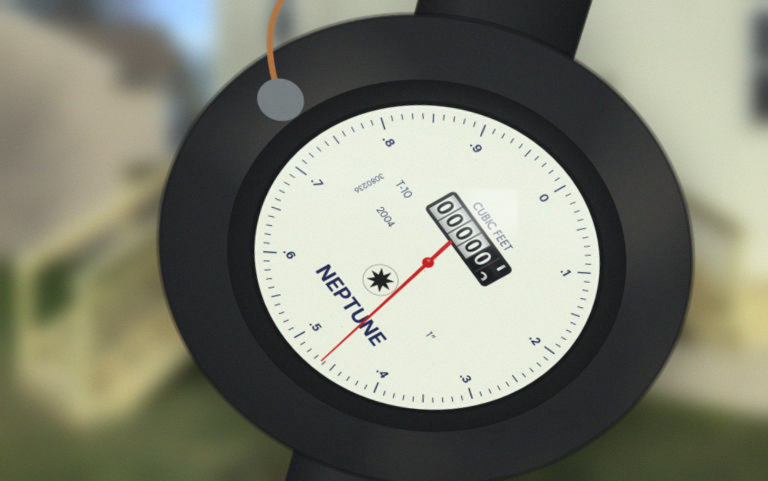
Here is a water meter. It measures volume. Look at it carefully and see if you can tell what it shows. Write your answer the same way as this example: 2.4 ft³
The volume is 1.46 ft³
